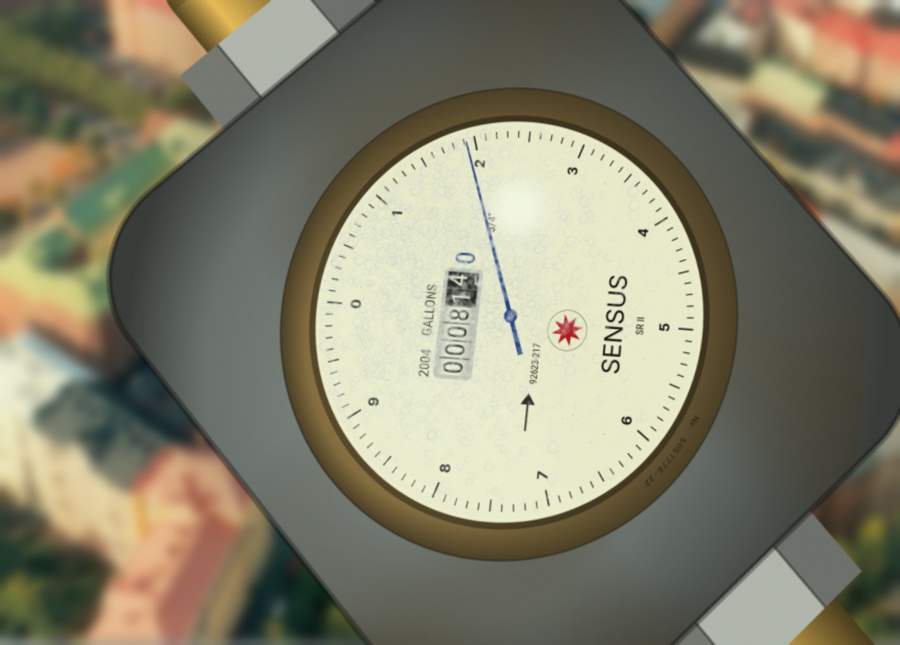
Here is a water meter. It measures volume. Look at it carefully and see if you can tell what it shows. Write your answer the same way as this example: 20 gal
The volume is 8141.9 gal
